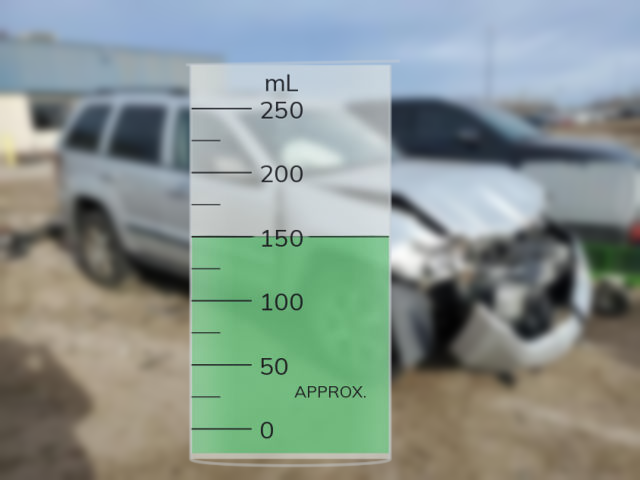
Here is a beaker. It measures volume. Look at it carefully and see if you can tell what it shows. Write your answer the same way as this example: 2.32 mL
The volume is 150 mL
